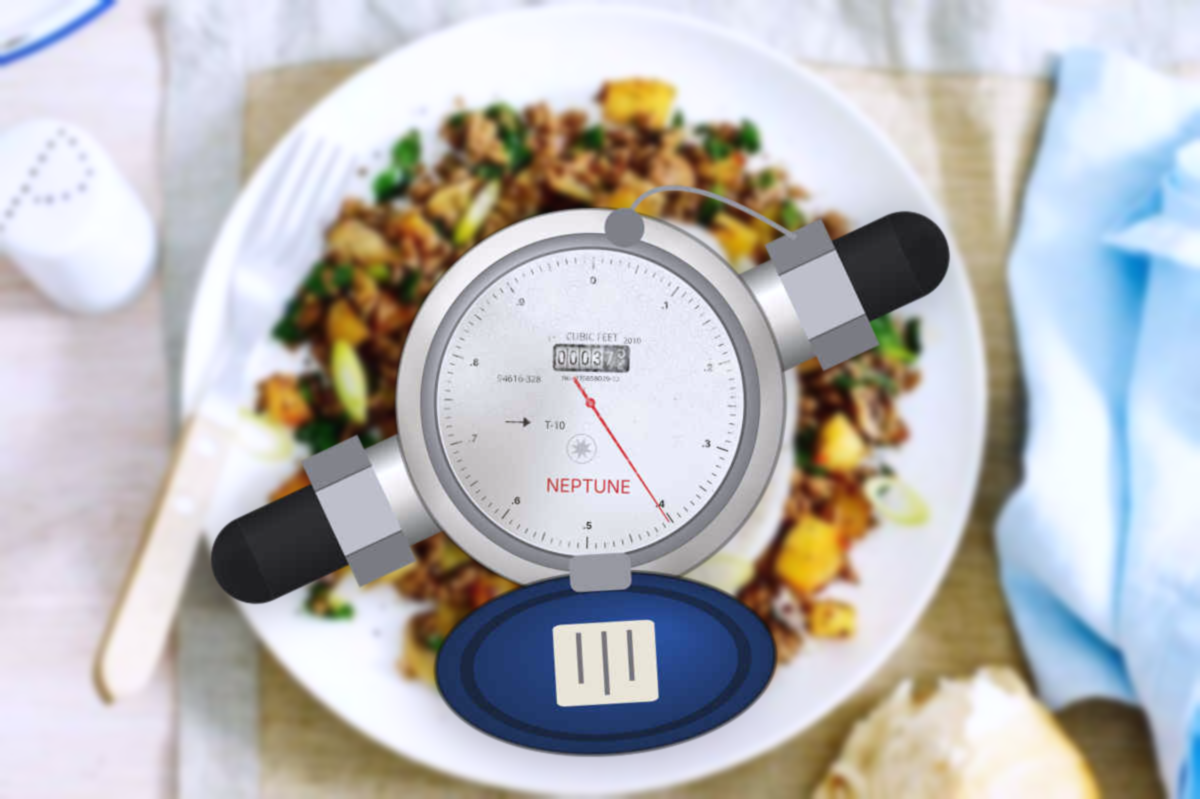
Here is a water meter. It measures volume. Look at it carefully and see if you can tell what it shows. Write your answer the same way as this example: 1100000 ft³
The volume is 375.40 ft³
